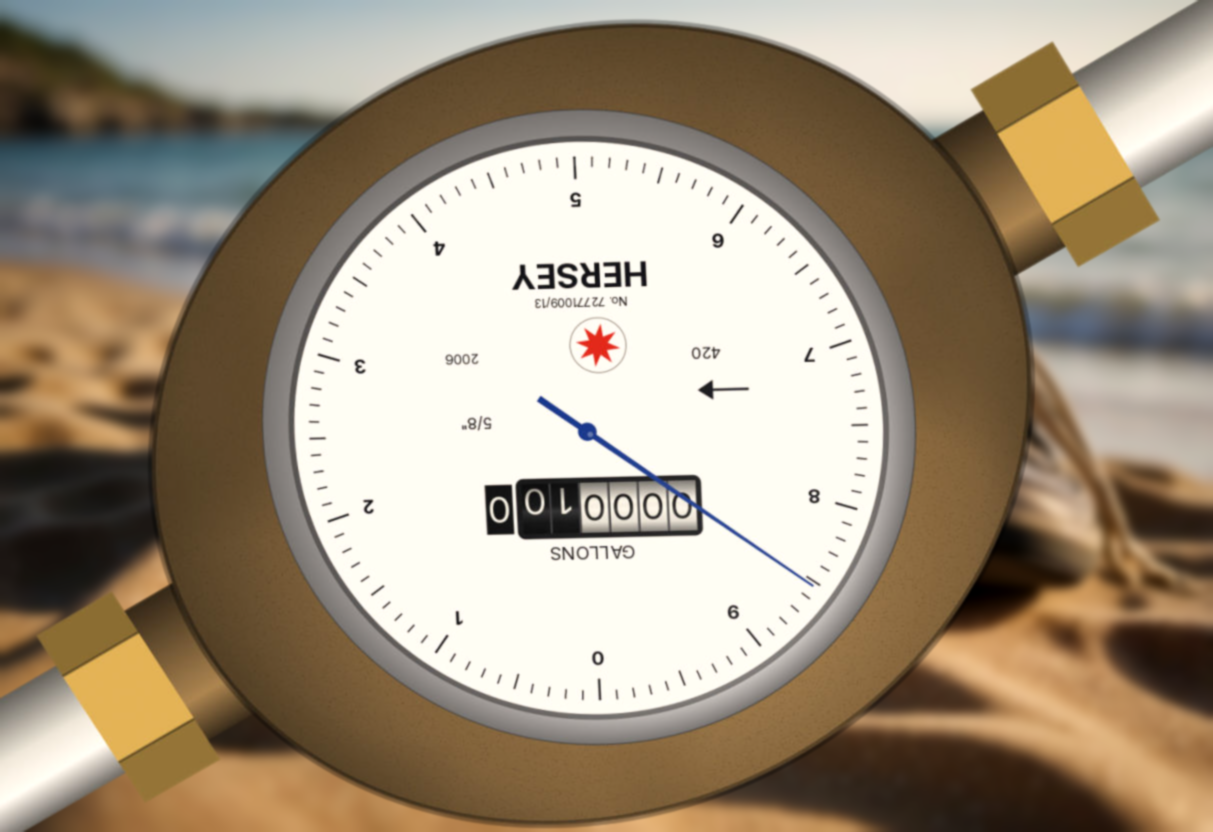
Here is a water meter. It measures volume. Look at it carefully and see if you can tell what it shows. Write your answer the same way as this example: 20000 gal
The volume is 98.5 gal
